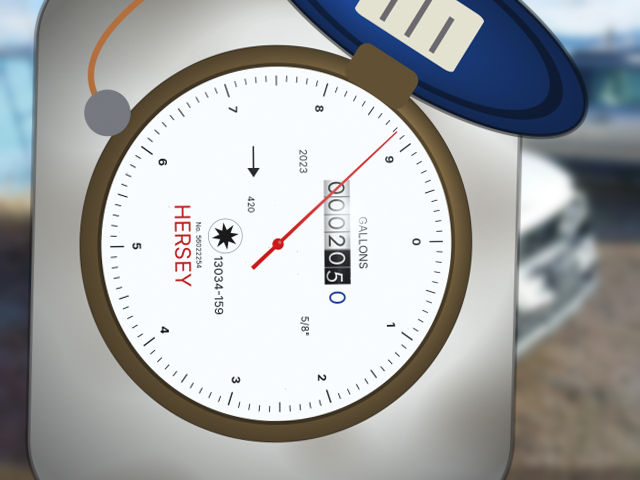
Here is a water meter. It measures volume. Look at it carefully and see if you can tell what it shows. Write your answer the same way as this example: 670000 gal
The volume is 2048.8 gal
